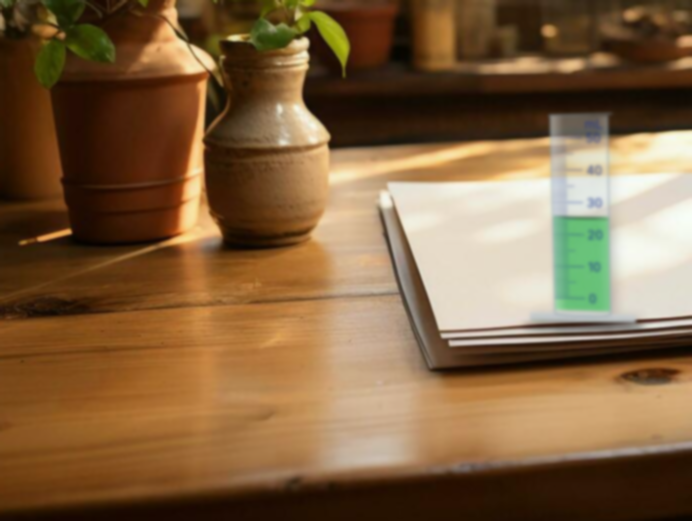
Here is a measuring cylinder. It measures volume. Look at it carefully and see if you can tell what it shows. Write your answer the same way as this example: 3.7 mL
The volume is 25 mL
